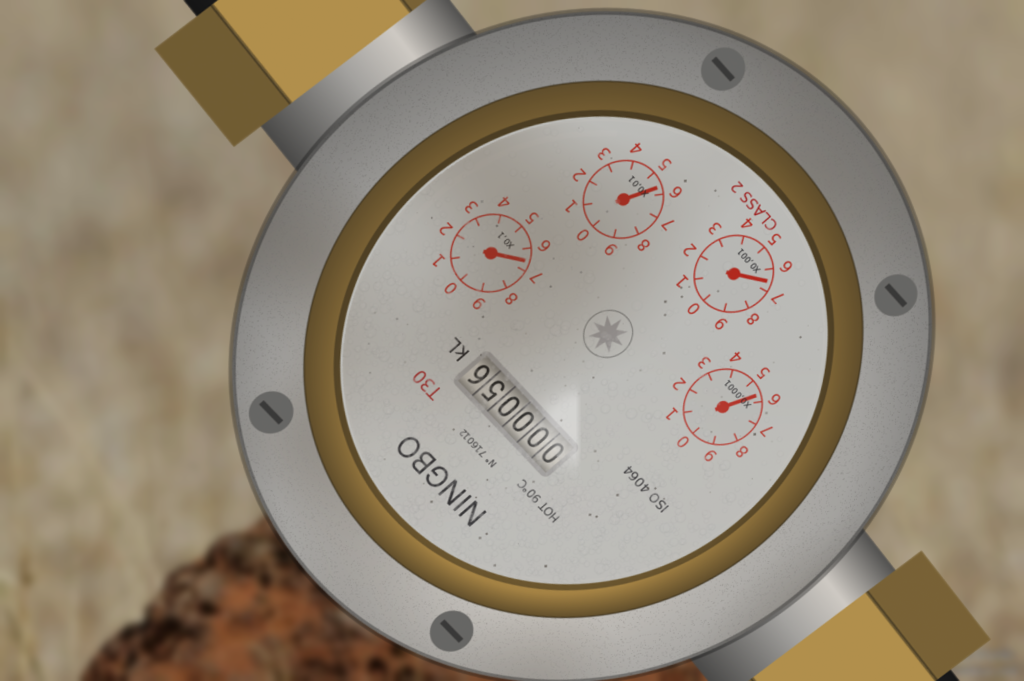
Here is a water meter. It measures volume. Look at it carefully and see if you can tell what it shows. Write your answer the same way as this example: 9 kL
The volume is 56.6565 kL
